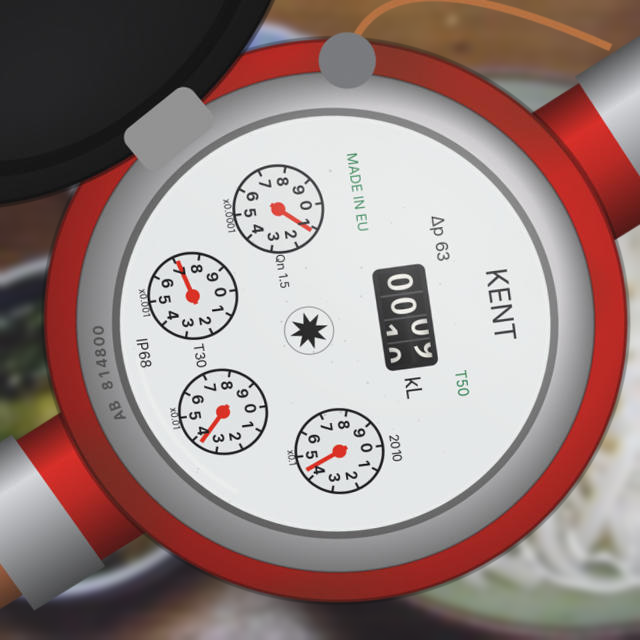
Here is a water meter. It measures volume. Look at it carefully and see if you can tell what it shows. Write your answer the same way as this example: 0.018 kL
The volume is 9.4371 kL
